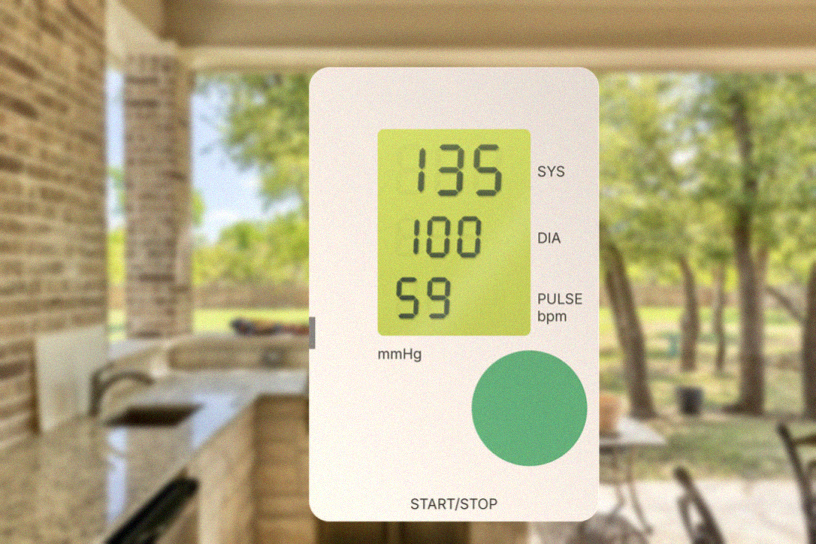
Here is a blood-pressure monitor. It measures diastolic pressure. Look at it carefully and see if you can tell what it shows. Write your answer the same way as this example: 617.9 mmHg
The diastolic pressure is 100 mmHg
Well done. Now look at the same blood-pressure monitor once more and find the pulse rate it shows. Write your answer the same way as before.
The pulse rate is 59 bpm
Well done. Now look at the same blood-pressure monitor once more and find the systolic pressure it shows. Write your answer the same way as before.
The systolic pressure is 135 mmHg
